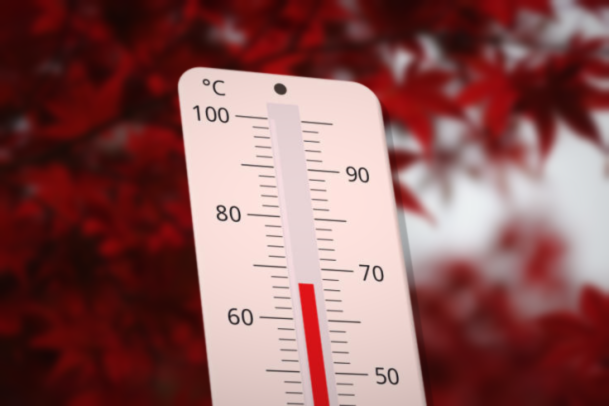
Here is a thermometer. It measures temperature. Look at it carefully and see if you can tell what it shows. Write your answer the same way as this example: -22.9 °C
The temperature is 67 °C
